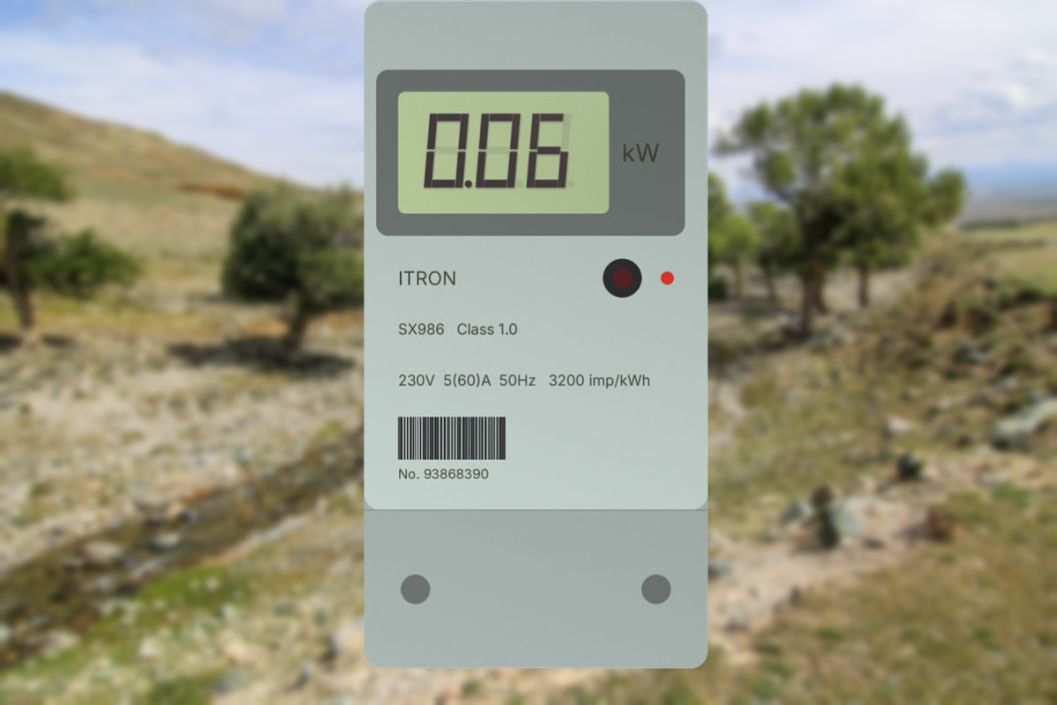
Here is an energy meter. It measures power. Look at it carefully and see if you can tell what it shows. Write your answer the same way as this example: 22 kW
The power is 0.06 kW
